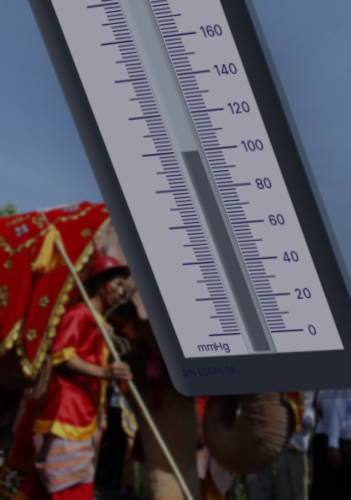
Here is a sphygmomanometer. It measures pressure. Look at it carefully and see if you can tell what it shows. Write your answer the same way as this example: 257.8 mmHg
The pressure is 100 mmHg
